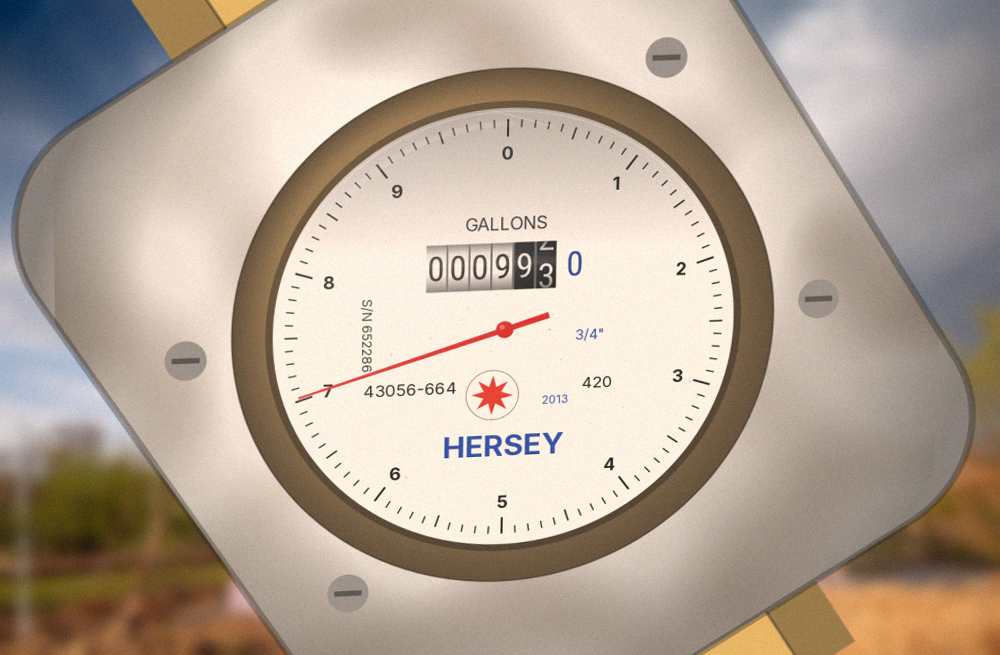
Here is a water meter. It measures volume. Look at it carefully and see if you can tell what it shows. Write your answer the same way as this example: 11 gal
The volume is 9927.0 gal
